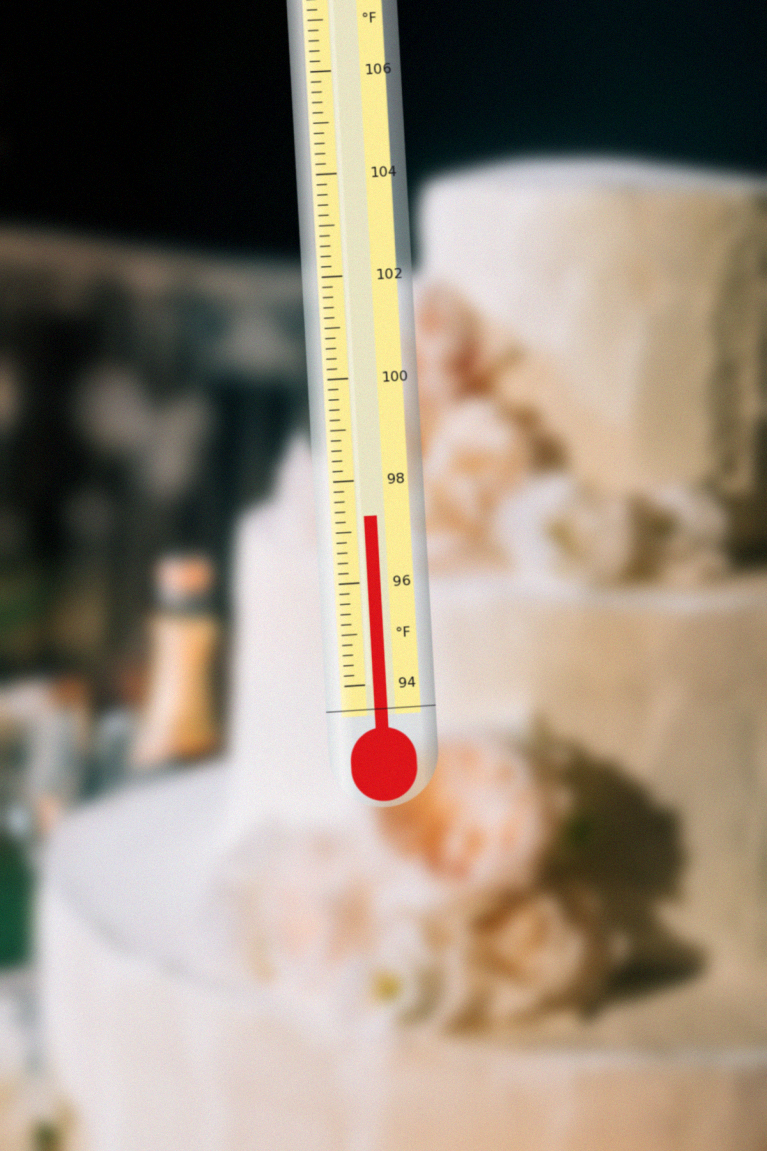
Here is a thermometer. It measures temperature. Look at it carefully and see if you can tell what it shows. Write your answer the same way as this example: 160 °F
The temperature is 97.3 °F
